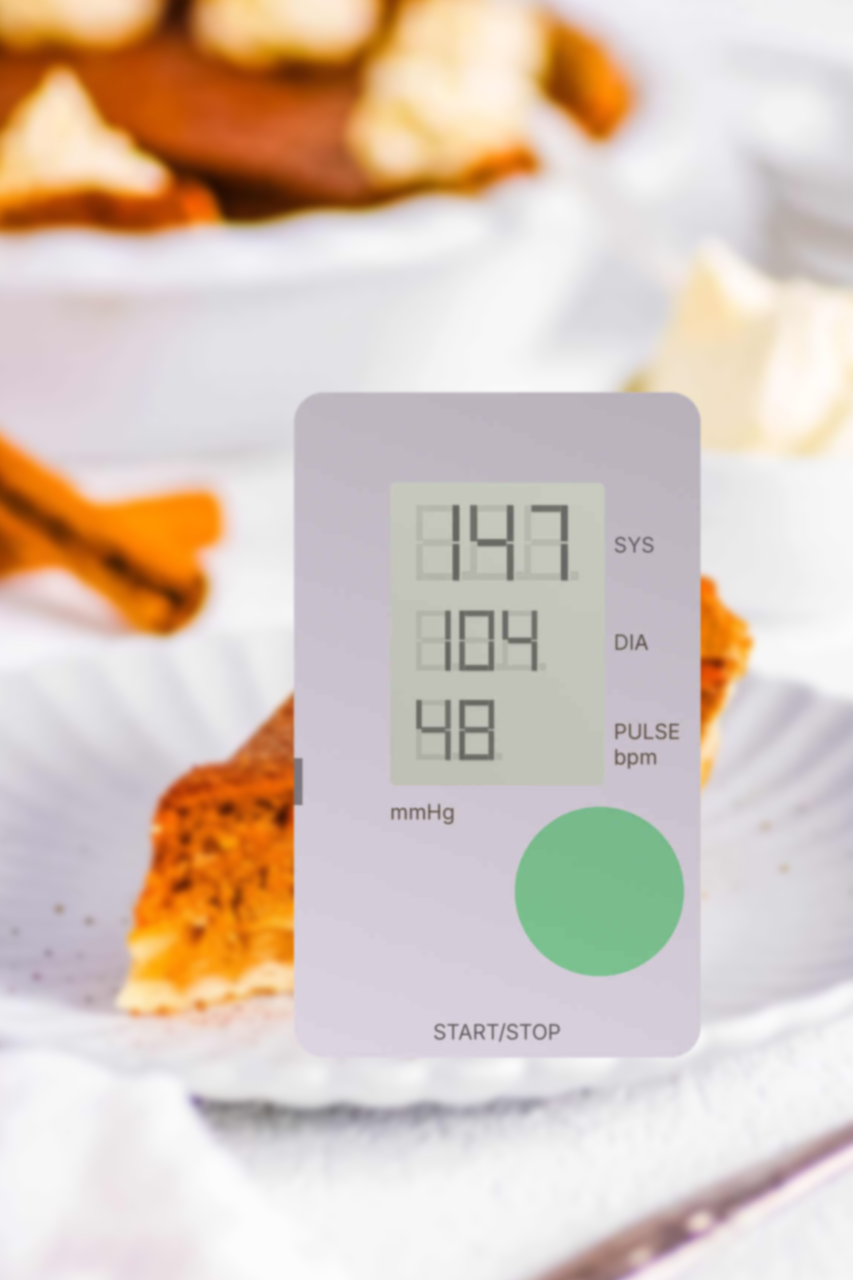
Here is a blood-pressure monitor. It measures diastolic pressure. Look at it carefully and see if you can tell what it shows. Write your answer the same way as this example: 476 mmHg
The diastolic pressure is 104 mmHg
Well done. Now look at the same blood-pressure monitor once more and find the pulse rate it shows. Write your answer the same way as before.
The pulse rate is 48 bpm
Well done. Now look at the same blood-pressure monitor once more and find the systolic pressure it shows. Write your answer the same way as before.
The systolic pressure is 147 mmHg
